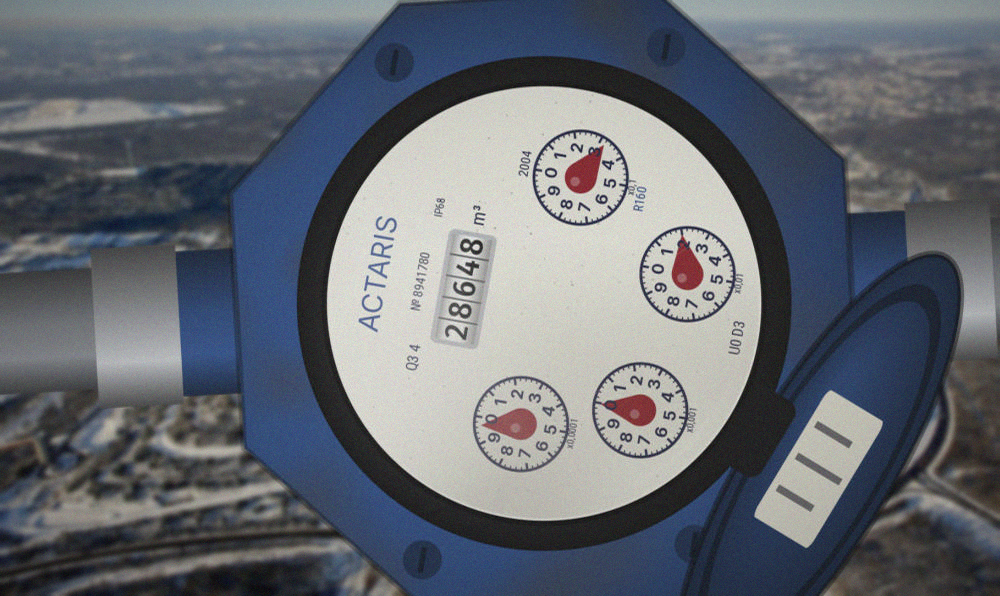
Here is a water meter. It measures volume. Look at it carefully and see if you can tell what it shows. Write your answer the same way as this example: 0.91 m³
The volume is 28648.3199 m³
